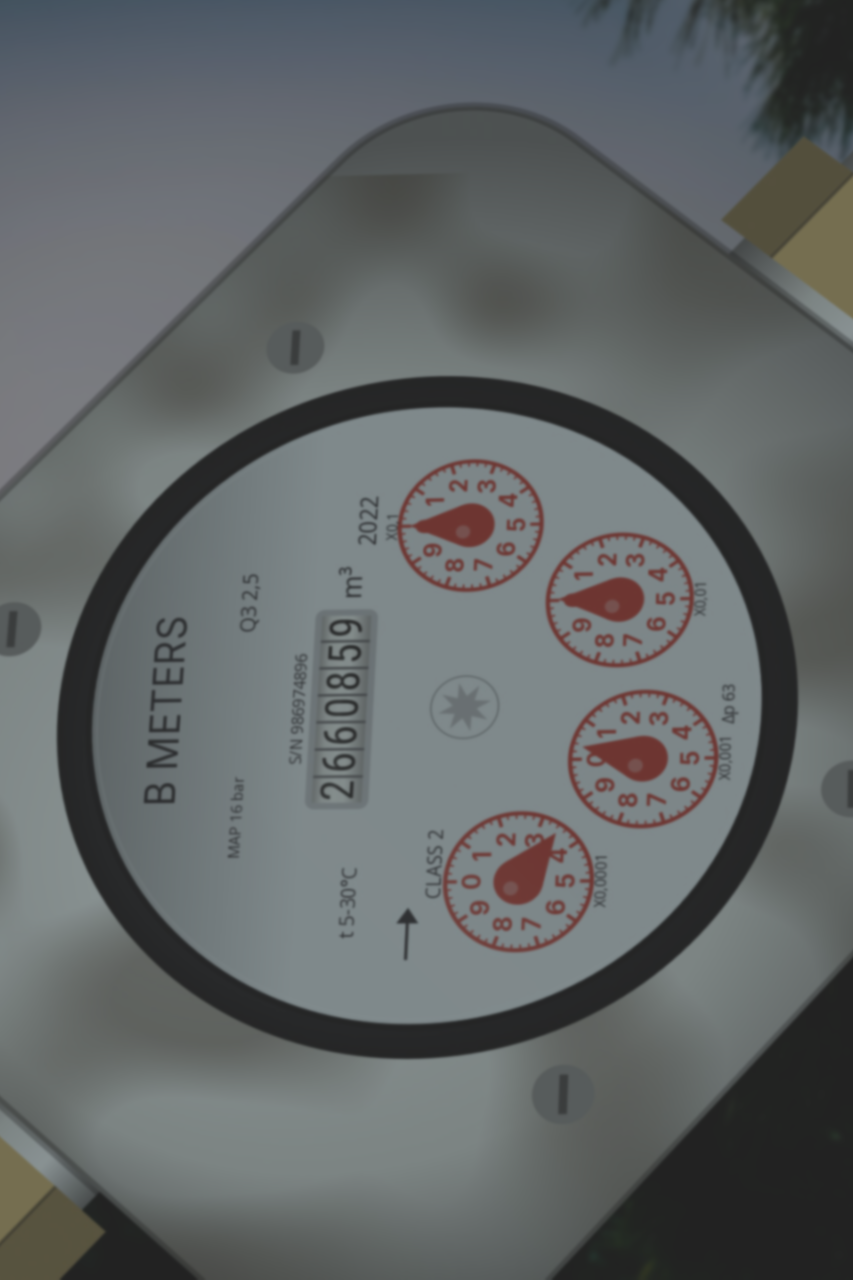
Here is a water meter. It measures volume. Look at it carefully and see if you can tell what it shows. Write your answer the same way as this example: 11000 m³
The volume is 2660859.0003 m³
